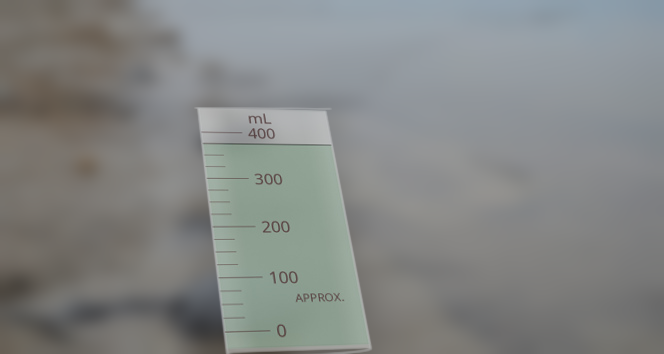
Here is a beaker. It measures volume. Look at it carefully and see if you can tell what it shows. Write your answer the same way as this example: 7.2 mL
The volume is 375 mL
